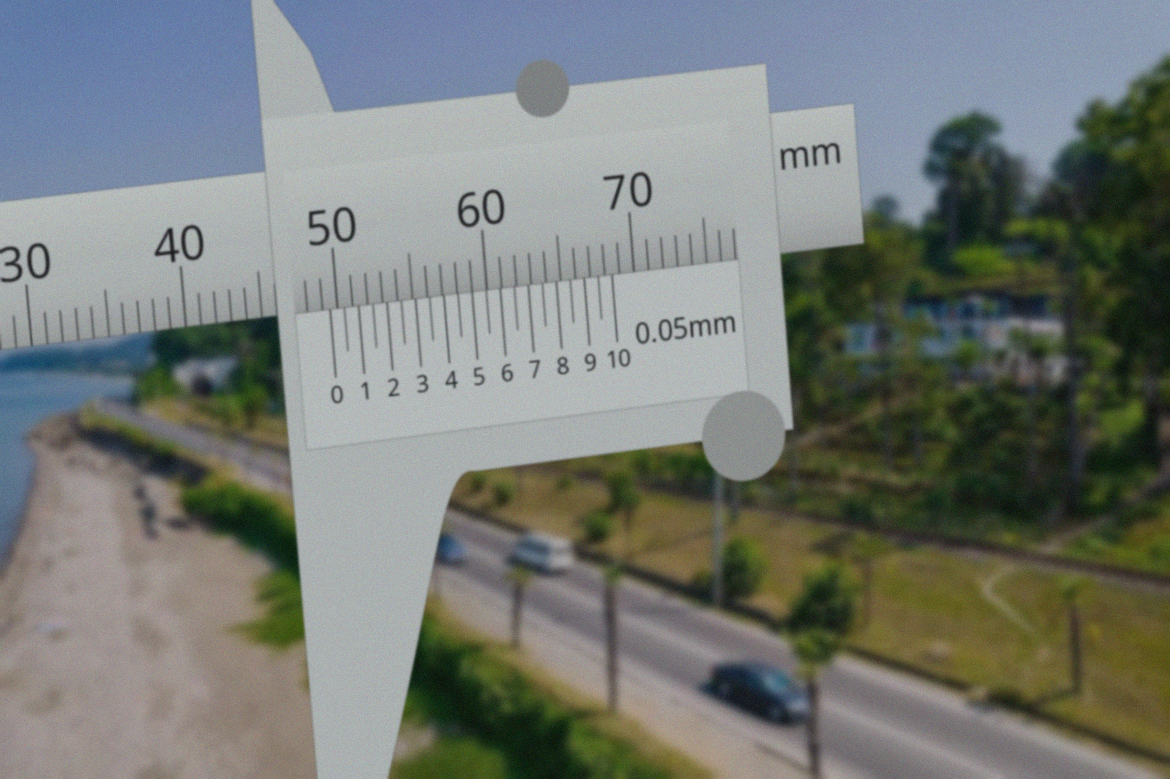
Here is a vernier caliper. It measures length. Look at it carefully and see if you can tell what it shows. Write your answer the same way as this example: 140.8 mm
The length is 49.5 mm
